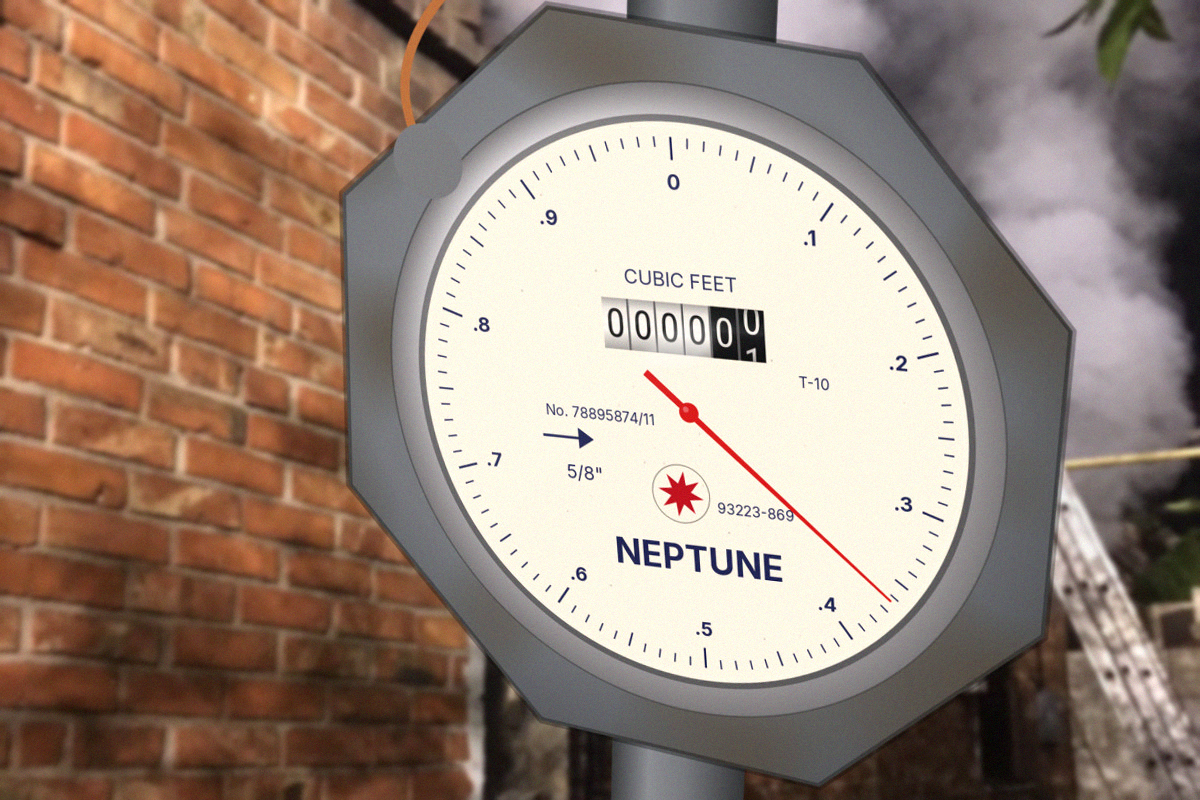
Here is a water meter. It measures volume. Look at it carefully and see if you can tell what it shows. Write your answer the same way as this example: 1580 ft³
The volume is 0.36 ft³
